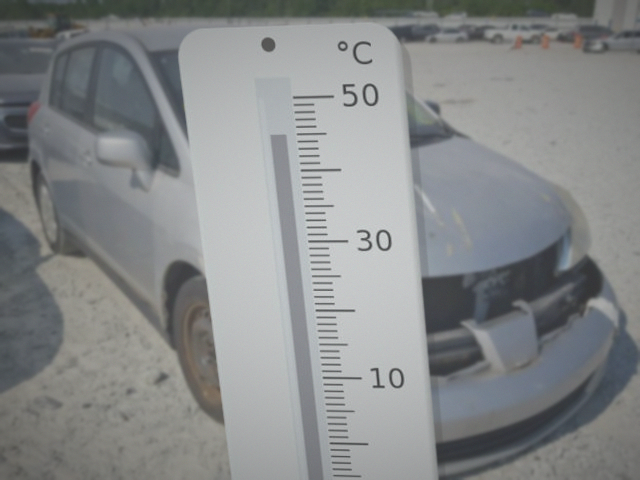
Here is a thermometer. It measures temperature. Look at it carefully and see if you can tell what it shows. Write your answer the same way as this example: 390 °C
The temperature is 45 °C
